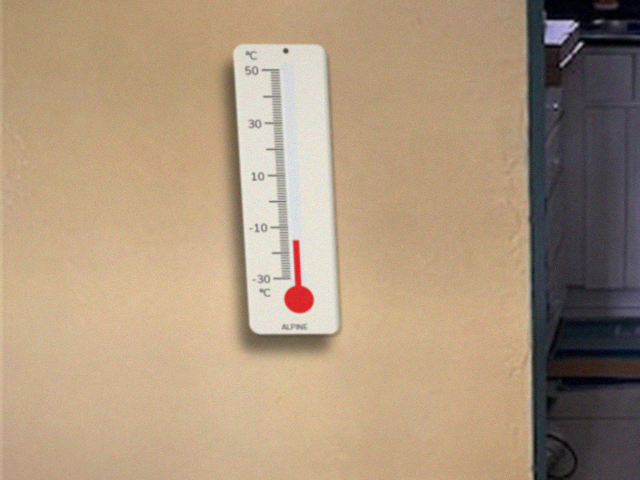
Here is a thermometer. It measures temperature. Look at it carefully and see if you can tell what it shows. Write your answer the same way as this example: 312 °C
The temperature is -15 °C
